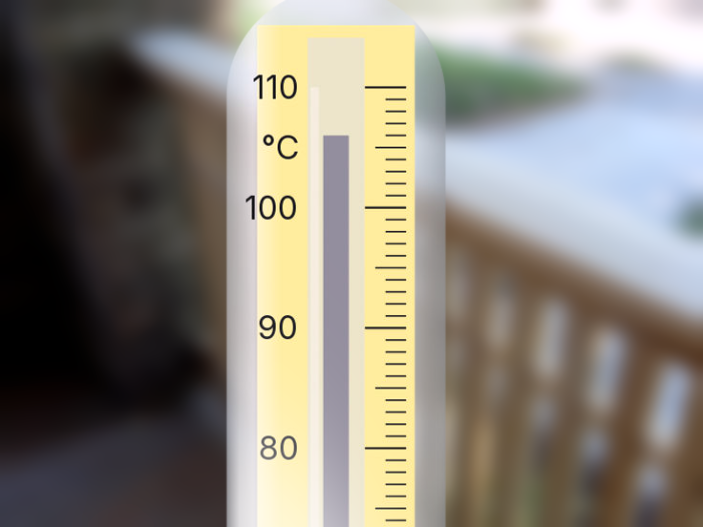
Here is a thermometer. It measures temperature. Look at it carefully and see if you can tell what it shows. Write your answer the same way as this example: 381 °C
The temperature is 106 °C
